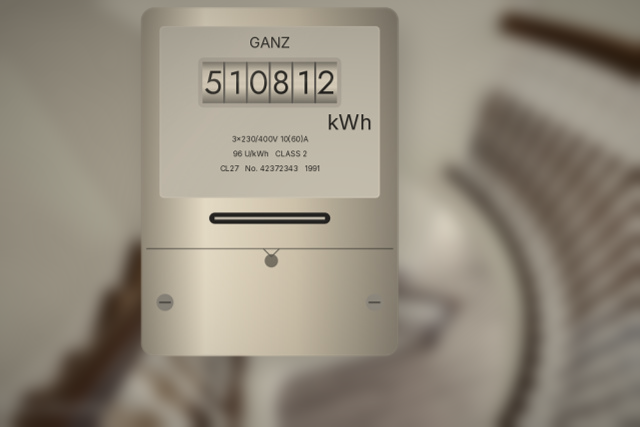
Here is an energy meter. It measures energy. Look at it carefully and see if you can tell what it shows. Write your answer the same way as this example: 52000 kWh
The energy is 510812 kWh
